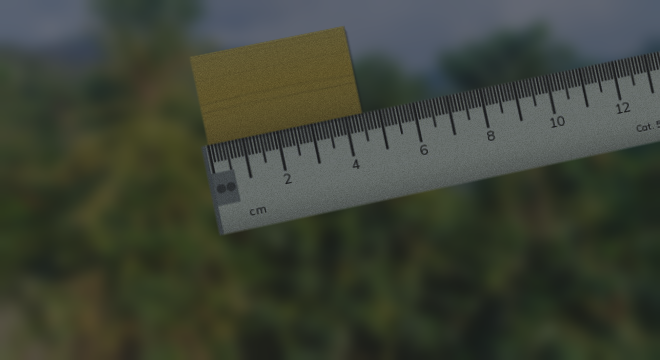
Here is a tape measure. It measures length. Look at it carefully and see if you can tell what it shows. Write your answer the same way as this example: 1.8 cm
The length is 4.5 cm
